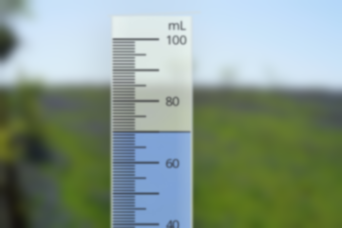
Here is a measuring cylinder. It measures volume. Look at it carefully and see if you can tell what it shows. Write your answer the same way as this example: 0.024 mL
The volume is 70 mL
